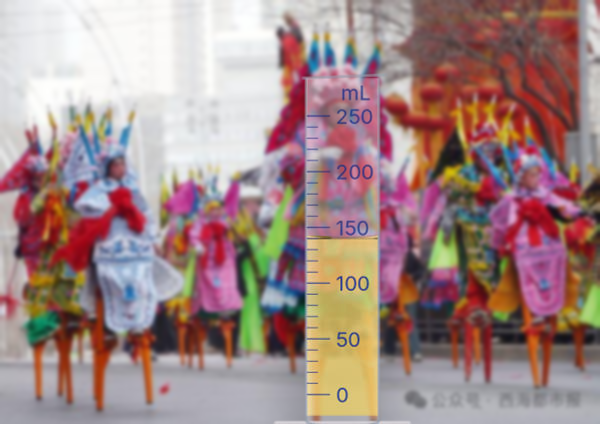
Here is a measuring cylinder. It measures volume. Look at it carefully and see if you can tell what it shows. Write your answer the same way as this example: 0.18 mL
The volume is 140 mL
